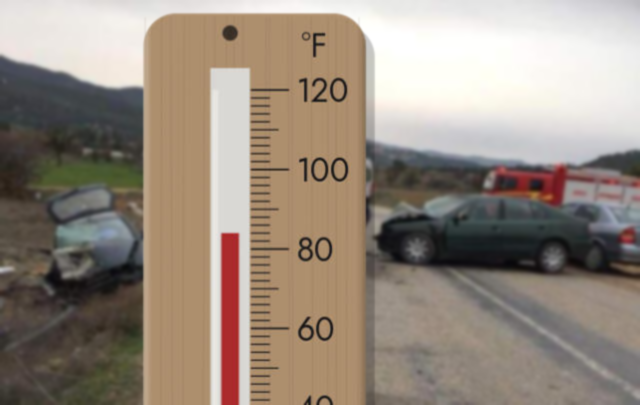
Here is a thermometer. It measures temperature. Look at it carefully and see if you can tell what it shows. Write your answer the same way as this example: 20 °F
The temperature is 84 °F
